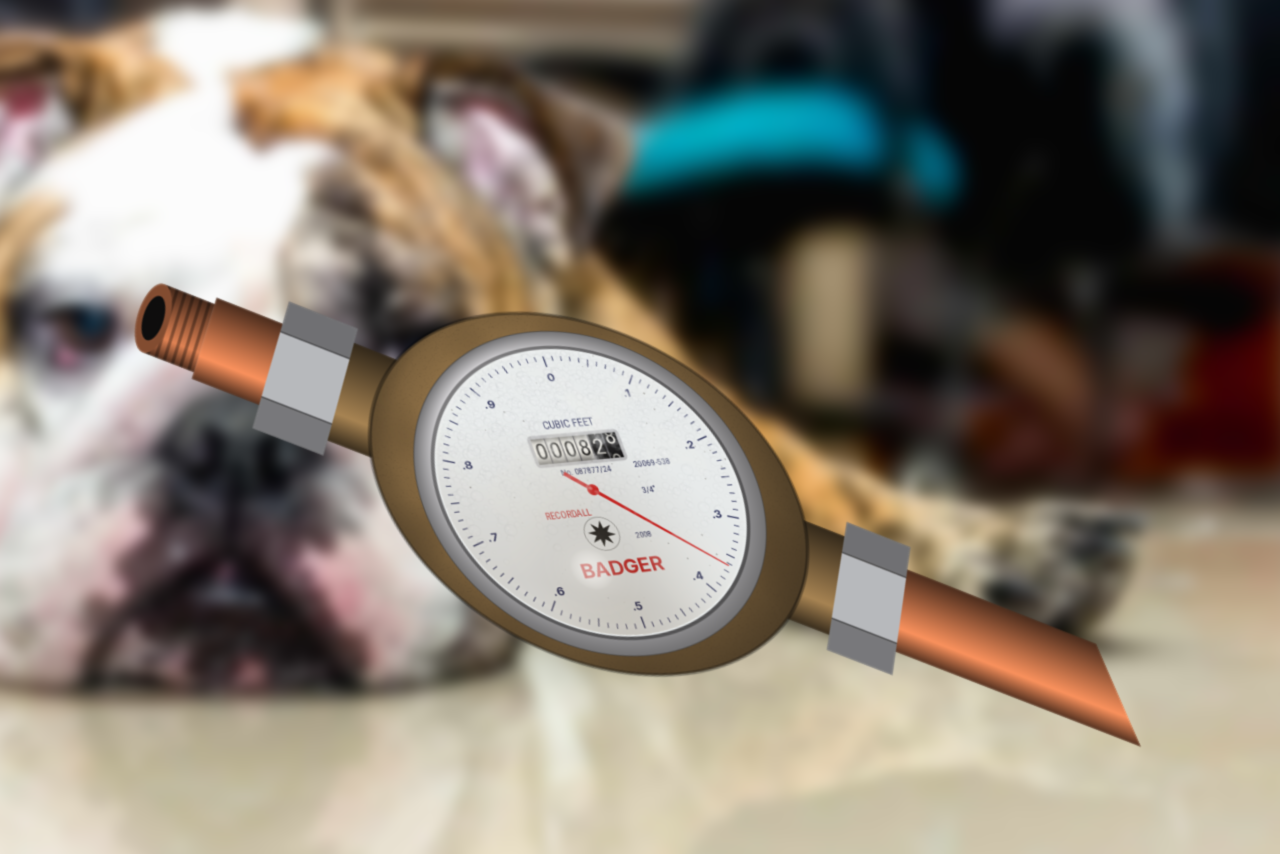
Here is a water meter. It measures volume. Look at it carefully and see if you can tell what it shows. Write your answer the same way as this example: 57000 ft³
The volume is 828.36 ft³
